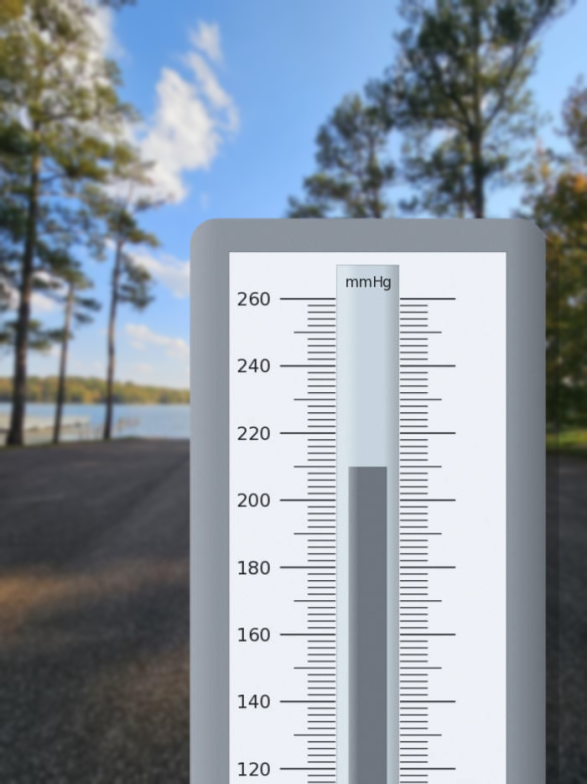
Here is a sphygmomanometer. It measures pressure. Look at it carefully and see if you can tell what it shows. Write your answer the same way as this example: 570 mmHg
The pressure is 210 mmHg
